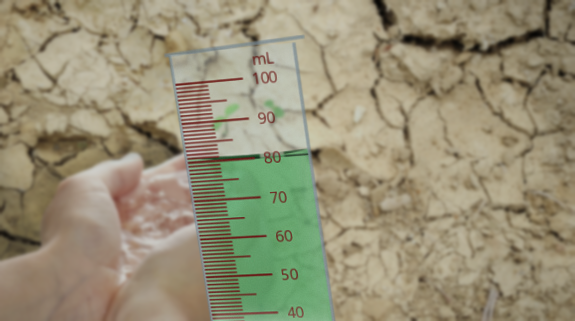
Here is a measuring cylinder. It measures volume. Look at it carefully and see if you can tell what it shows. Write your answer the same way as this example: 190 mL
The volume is 80 mL
